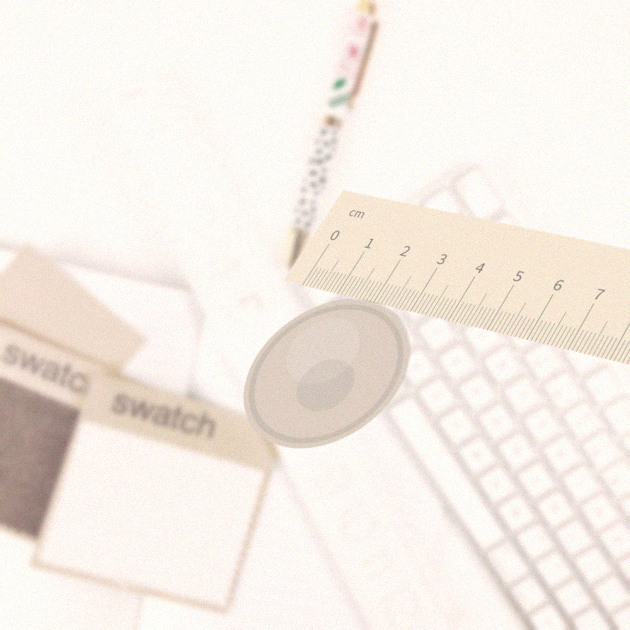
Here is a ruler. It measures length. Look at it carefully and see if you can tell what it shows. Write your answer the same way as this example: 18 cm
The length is 3.8 cm
